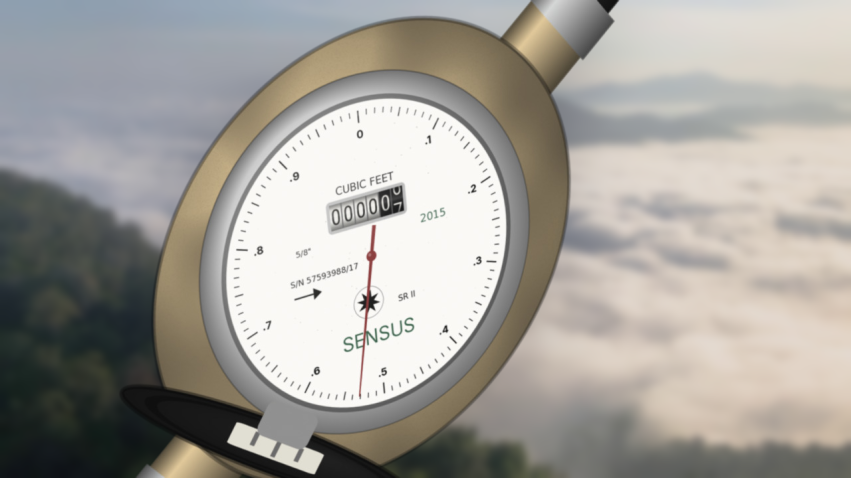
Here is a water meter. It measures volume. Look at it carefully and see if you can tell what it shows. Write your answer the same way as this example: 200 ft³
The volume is 6.53 ft³
